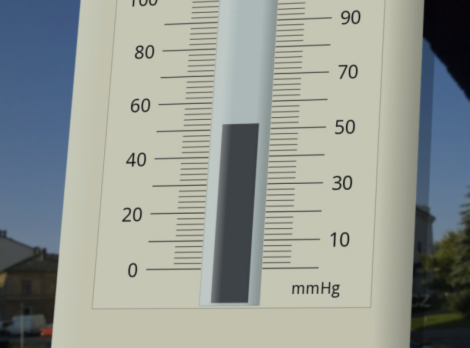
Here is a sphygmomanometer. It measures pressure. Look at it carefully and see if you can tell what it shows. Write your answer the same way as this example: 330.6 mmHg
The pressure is 52 mmHg
